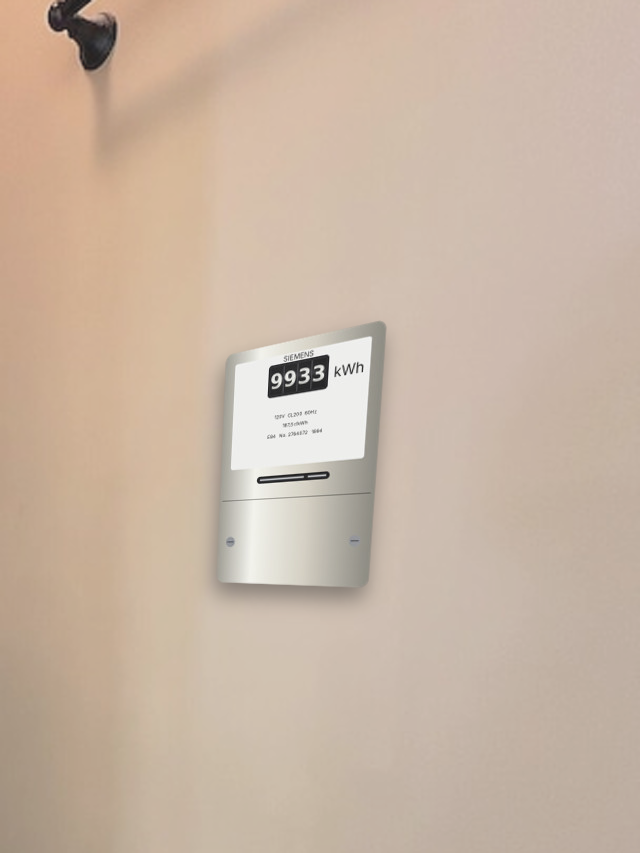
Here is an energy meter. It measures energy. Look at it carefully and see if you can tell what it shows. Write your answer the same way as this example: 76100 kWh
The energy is 9933 kWh
